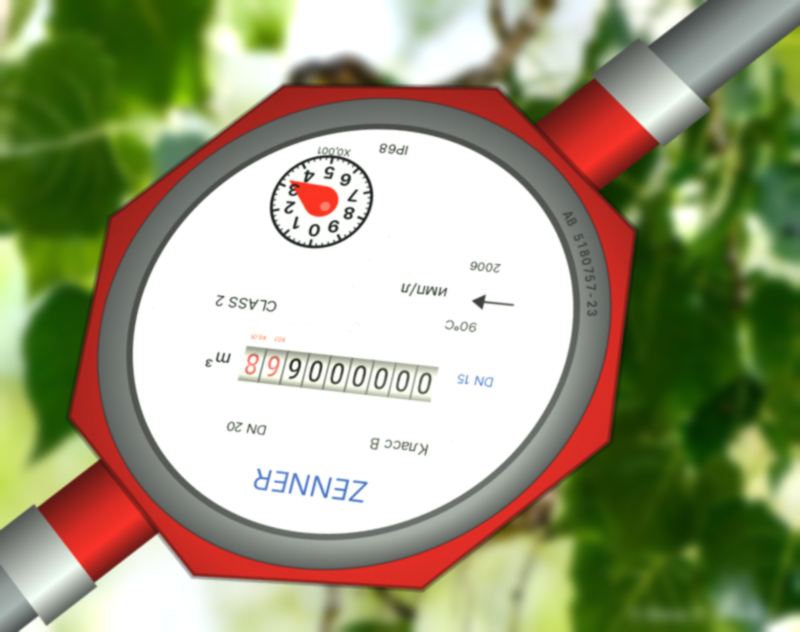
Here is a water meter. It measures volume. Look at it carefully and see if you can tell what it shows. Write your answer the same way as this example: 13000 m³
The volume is 6.683 m³
